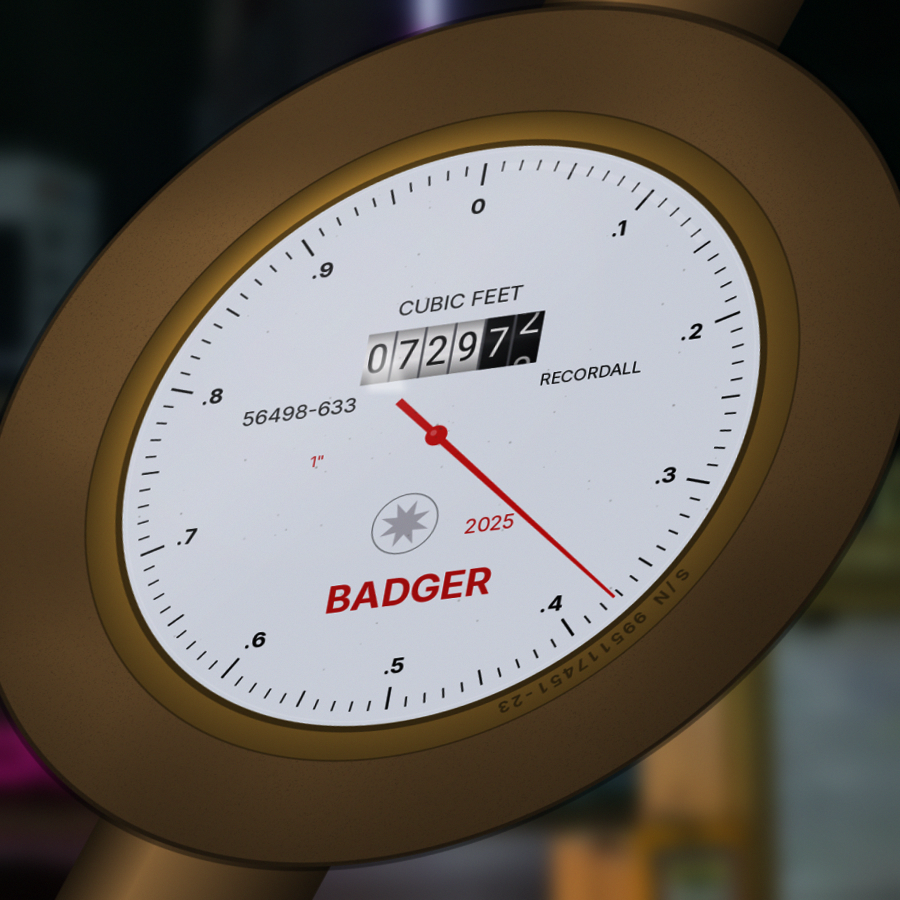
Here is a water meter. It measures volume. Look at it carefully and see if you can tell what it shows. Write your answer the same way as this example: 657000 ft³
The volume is 72972.37 ft³
